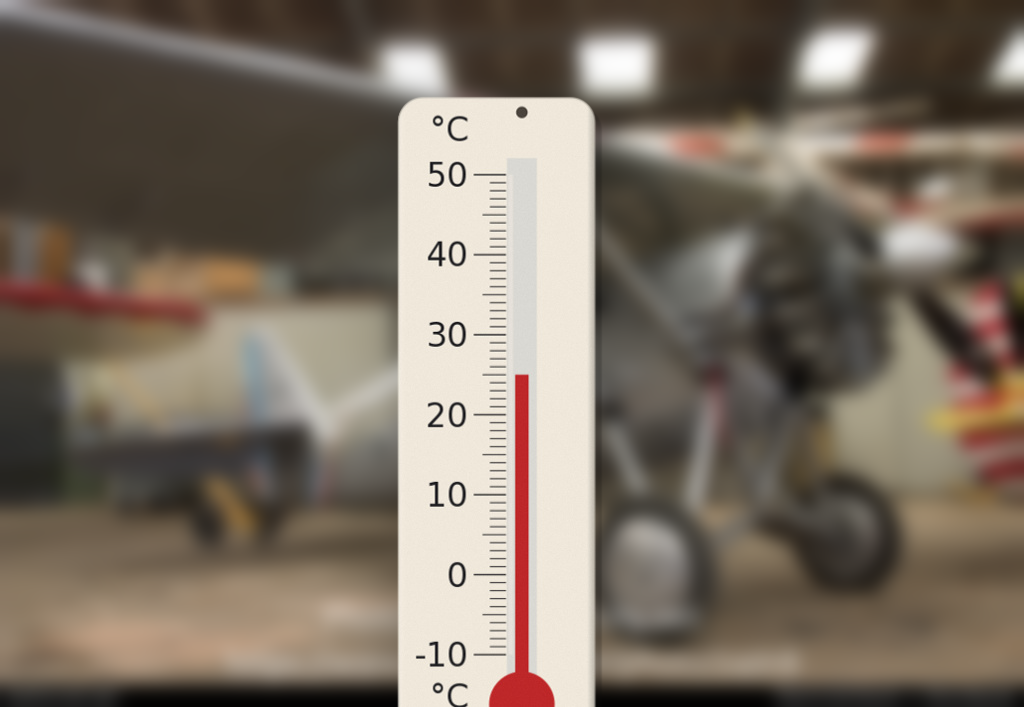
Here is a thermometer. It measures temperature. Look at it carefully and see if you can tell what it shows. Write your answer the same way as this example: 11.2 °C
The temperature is 25 °C
